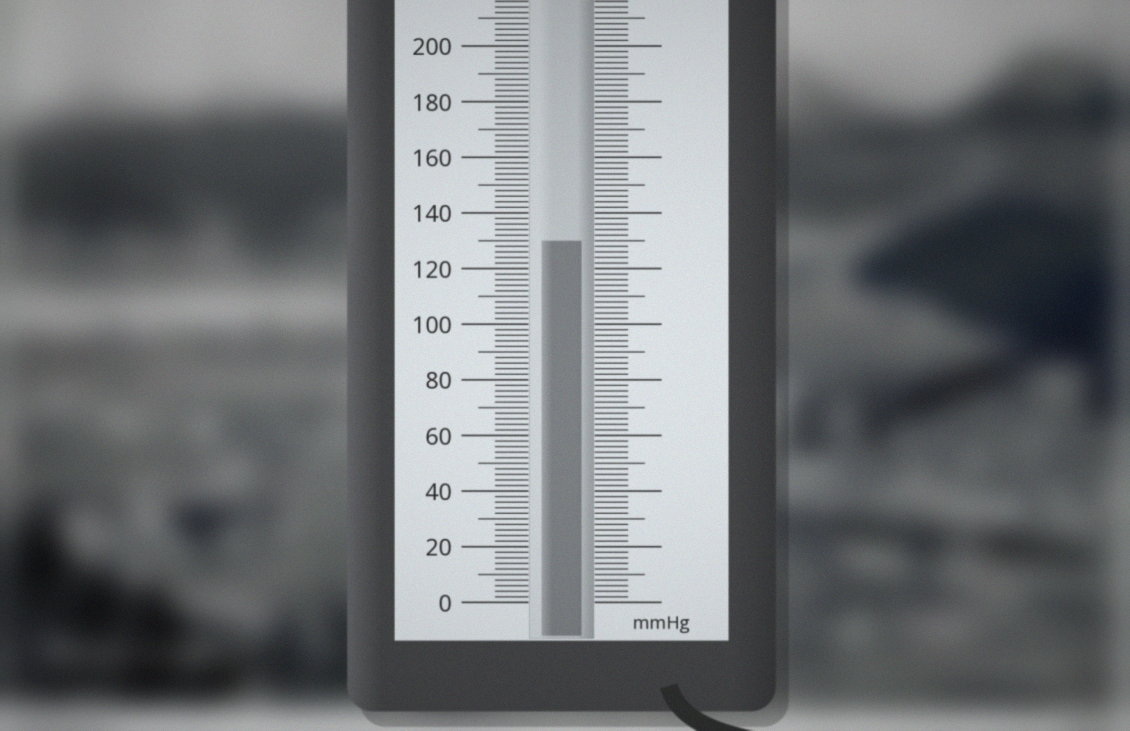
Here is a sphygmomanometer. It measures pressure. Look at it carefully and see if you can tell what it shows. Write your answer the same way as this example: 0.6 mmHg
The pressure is 130 mmHg
